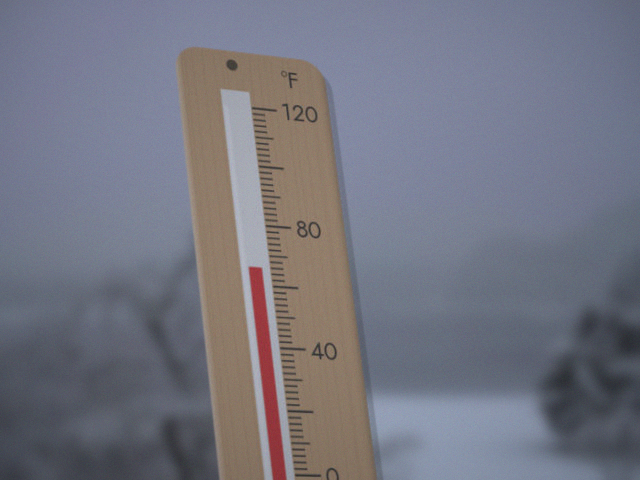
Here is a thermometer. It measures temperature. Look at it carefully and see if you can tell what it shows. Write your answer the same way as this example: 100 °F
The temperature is 66 °F
